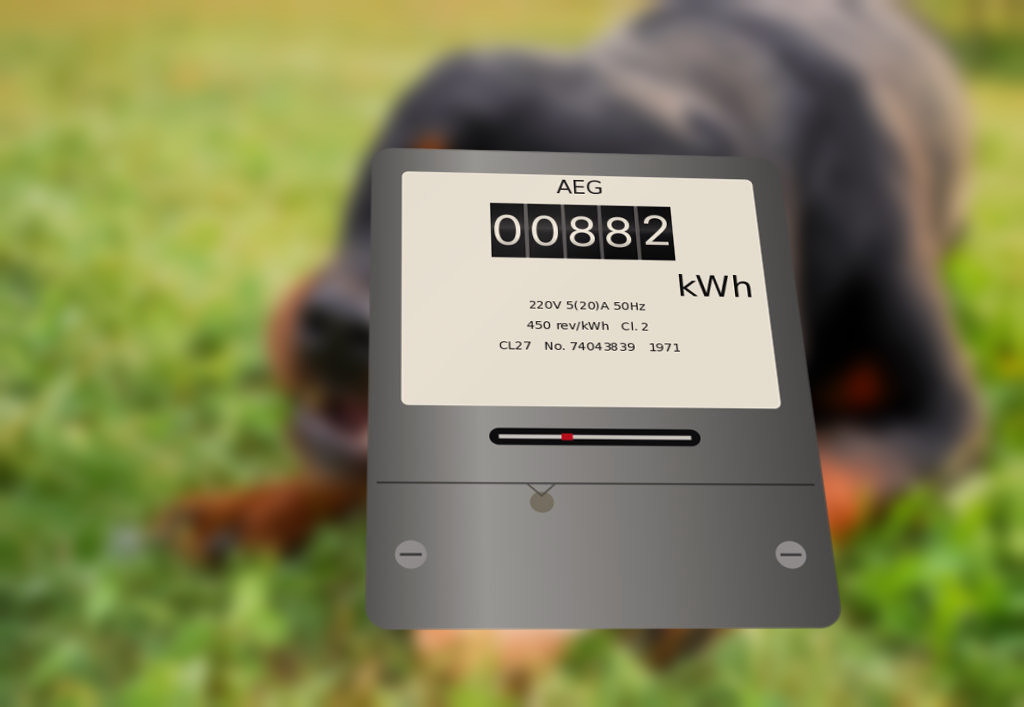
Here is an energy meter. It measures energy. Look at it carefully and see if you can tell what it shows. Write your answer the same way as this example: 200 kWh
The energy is 882 kWh
